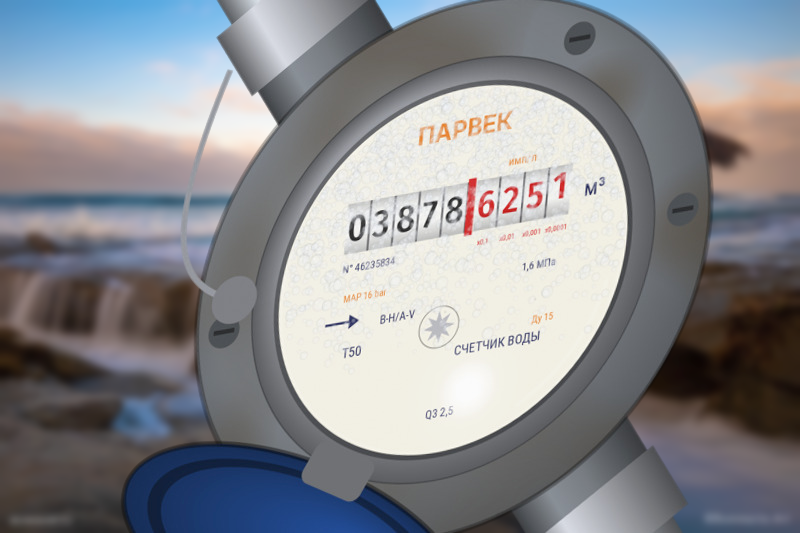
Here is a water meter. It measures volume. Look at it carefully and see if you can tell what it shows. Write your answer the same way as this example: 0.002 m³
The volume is 3878.6251 m³
